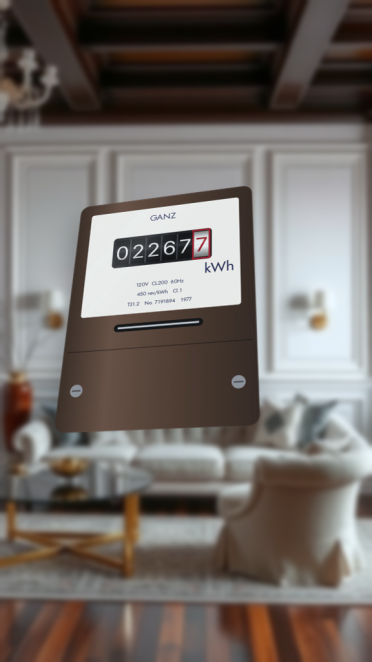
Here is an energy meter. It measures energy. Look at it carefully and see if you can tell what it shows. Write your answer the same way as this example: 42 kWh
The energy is 2267.7 kWh
